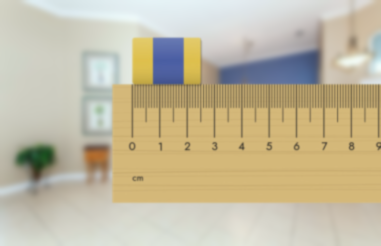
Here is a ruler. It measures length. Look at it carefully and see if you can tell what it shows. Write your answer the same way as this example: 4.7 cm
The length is 2.5 cm
